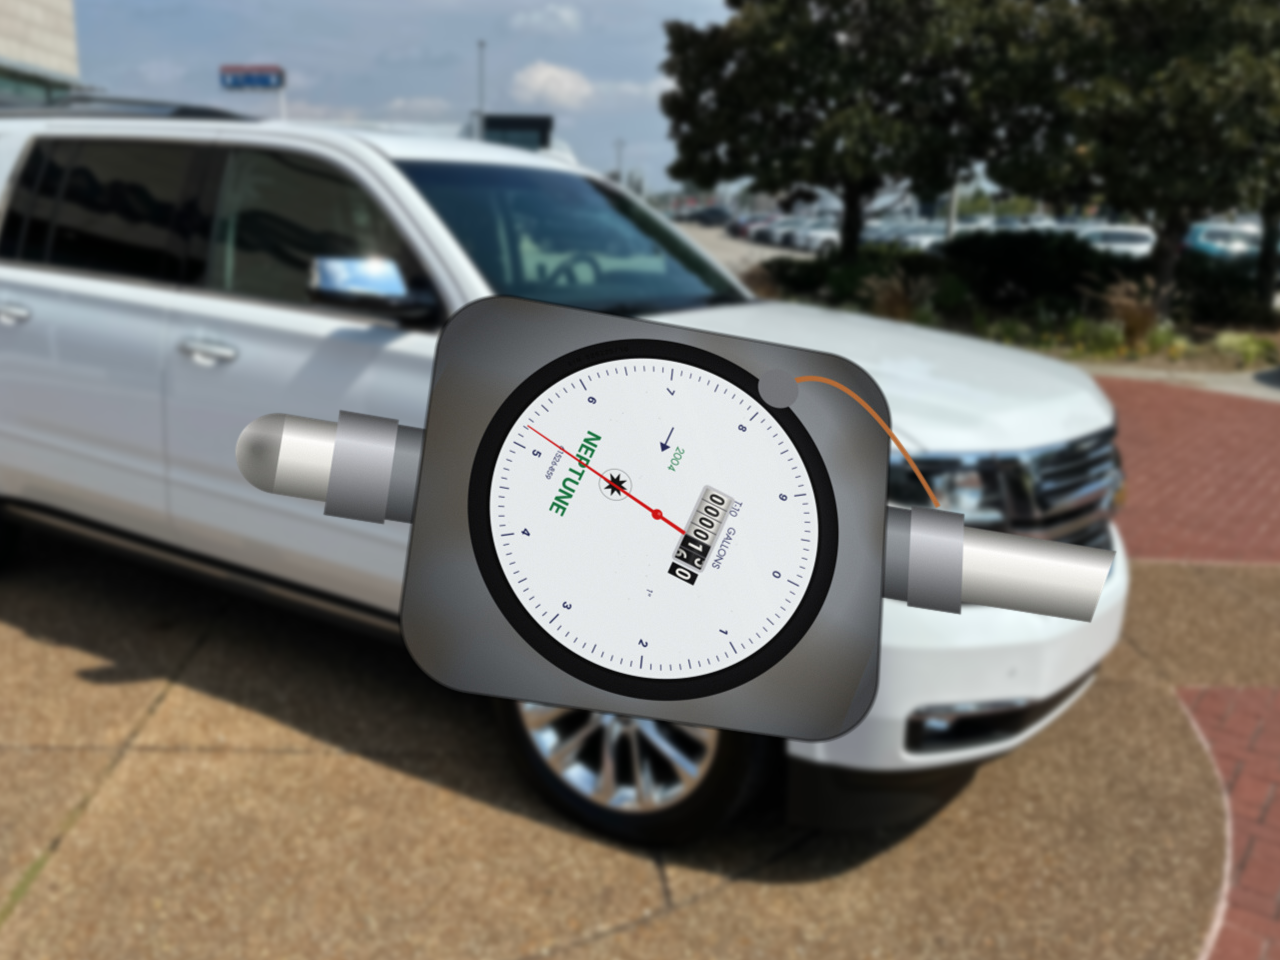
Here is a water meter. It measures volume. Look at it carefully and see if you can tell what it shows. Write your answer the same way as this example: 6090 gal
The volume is 155.2 gal
